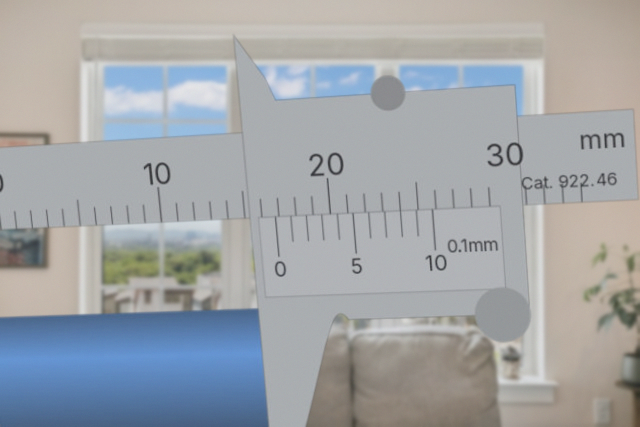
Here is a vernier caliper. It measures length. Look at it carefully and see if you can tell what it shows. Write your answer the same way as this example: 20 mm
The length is 16.8 mm
